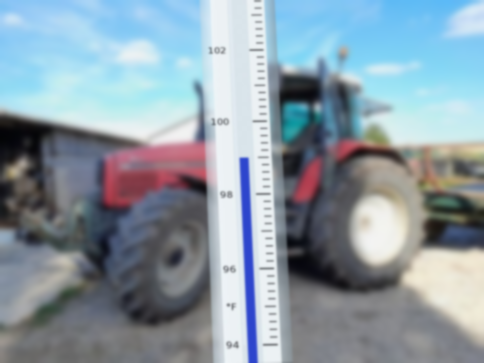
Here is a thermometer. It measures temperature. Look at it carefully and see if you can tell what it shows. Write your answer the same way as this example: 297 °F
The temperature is 99 °F
